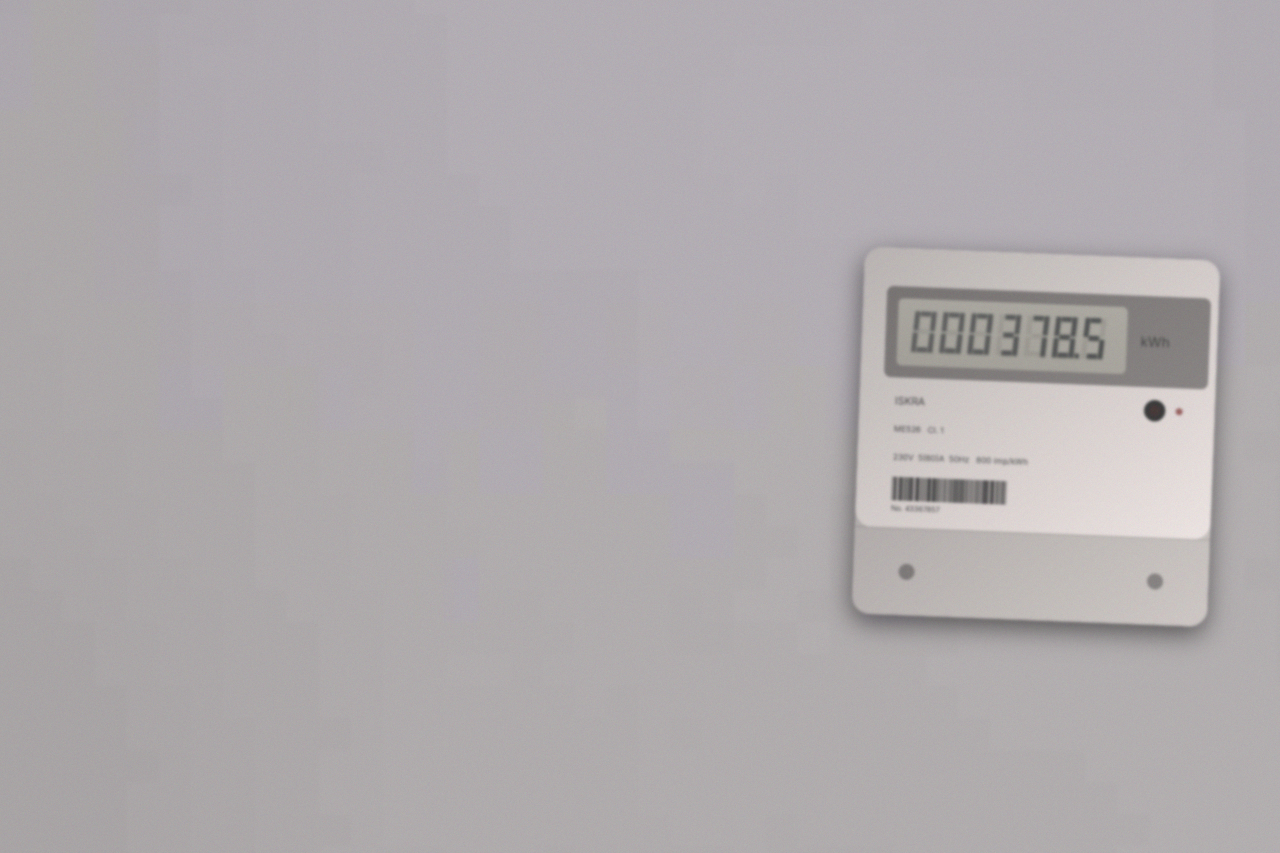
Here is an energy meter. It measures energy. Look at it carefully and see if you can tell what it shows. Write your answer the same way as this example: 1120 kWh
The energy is 378.5 kWh
